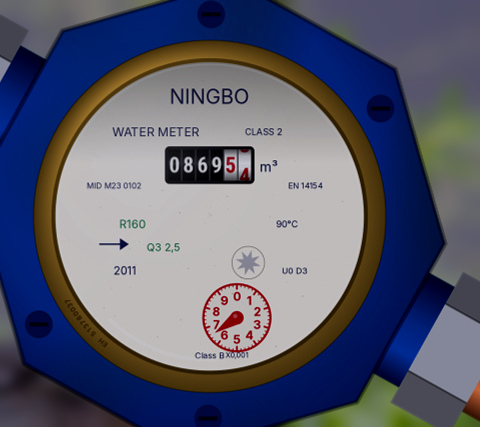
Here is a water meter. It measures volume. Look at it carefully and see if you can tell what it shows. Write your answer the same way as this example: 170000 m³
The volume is 869.536 m³
